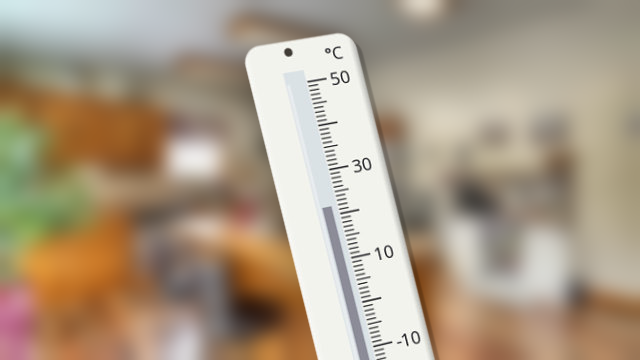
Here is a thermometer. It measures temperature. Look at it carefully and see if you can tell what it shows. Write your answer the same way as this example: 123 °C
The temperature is 22 °C
